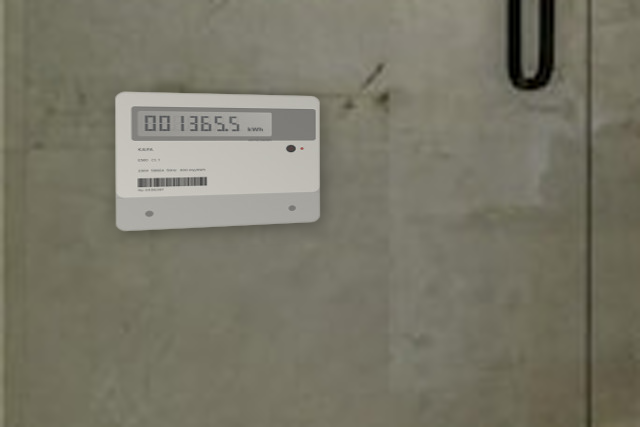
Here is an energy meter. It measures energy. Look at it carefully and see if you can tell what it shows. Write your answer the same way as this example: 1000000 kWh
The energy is 1365.5 kWh
